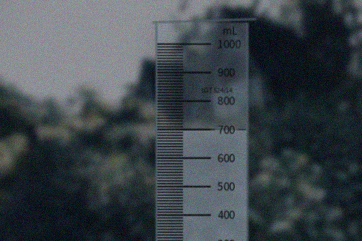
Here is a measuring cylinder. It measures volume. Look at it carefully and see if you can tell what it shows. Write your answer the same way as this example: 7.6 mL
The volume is 700 mL
